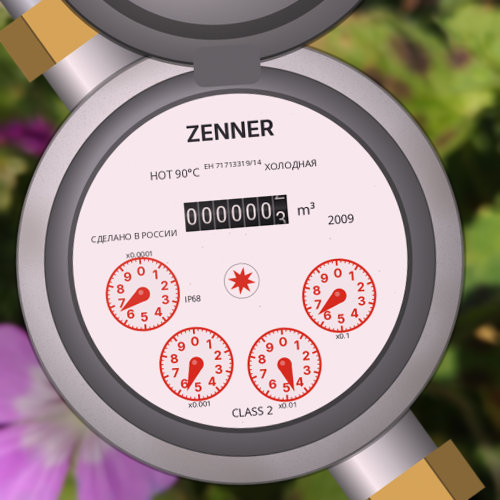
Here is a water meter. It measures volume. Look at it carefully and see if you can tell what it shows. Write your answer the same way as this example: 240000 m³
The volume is 2.6456 m³
